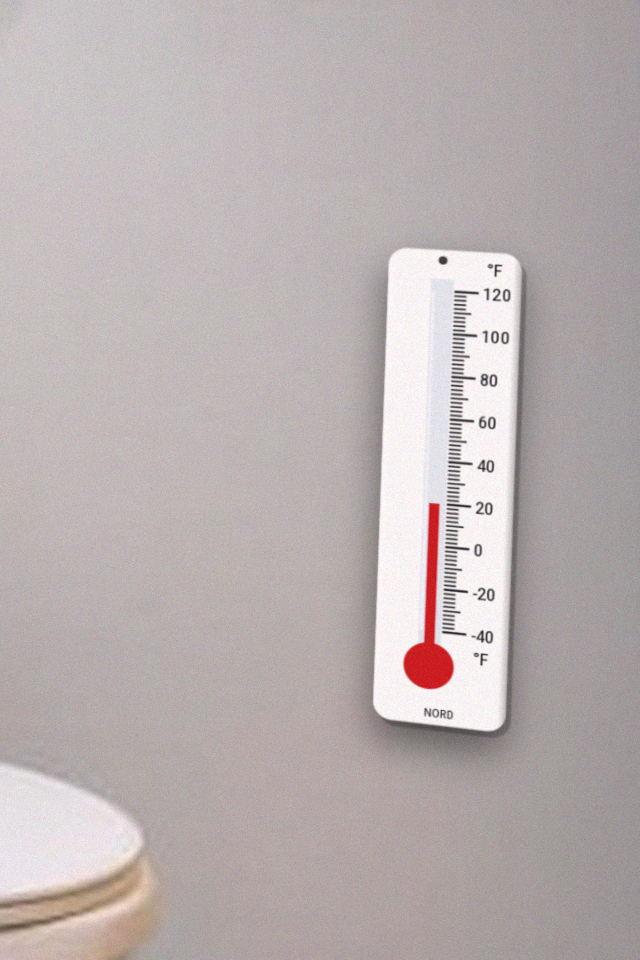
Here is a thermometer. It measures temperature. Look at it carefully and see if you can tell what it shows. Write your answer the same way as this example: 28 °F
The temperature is 20 °F
